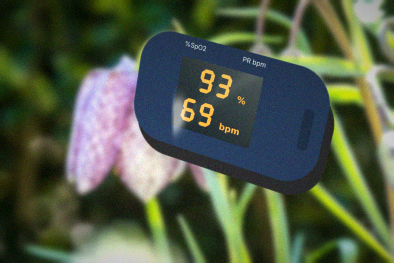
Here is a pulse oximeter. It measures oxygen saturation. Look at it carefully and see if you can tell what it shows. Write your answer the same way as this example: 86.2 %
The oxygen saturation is 93 %
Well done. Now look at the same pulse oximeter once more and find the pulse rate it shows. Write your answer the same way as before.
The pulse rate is 69 bpm
